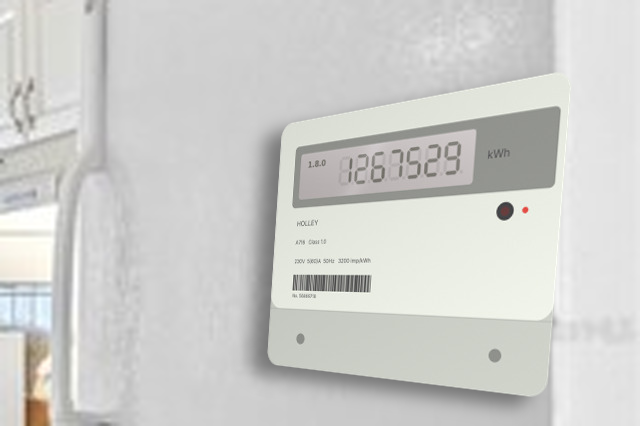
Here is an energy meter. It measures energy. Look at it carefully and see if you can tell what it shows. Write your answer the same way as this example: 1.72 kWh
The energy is 1267529 kWh
